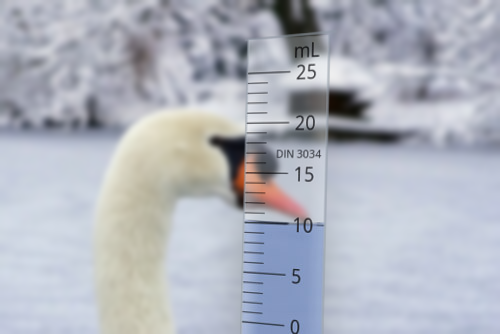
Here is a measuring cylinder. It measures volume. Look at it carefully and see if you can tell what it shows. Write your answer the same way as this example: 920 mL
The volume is 10 mL
